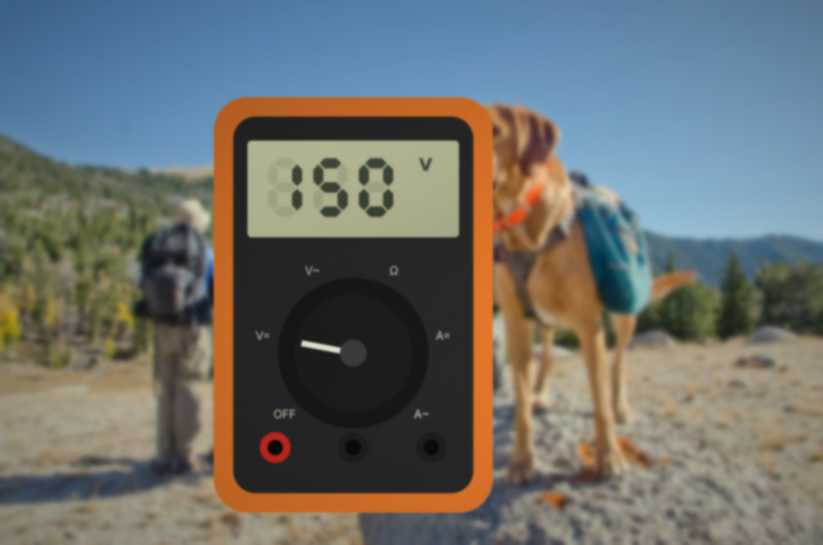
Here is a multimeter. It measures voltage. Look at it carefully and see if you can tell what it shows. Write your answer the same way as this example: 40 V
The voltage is 150 V
